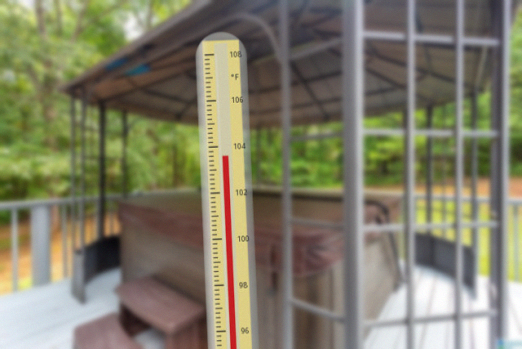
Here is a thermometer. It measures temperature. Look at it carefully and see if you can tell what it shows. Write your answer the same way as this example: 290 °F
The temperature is 103.6 °F
